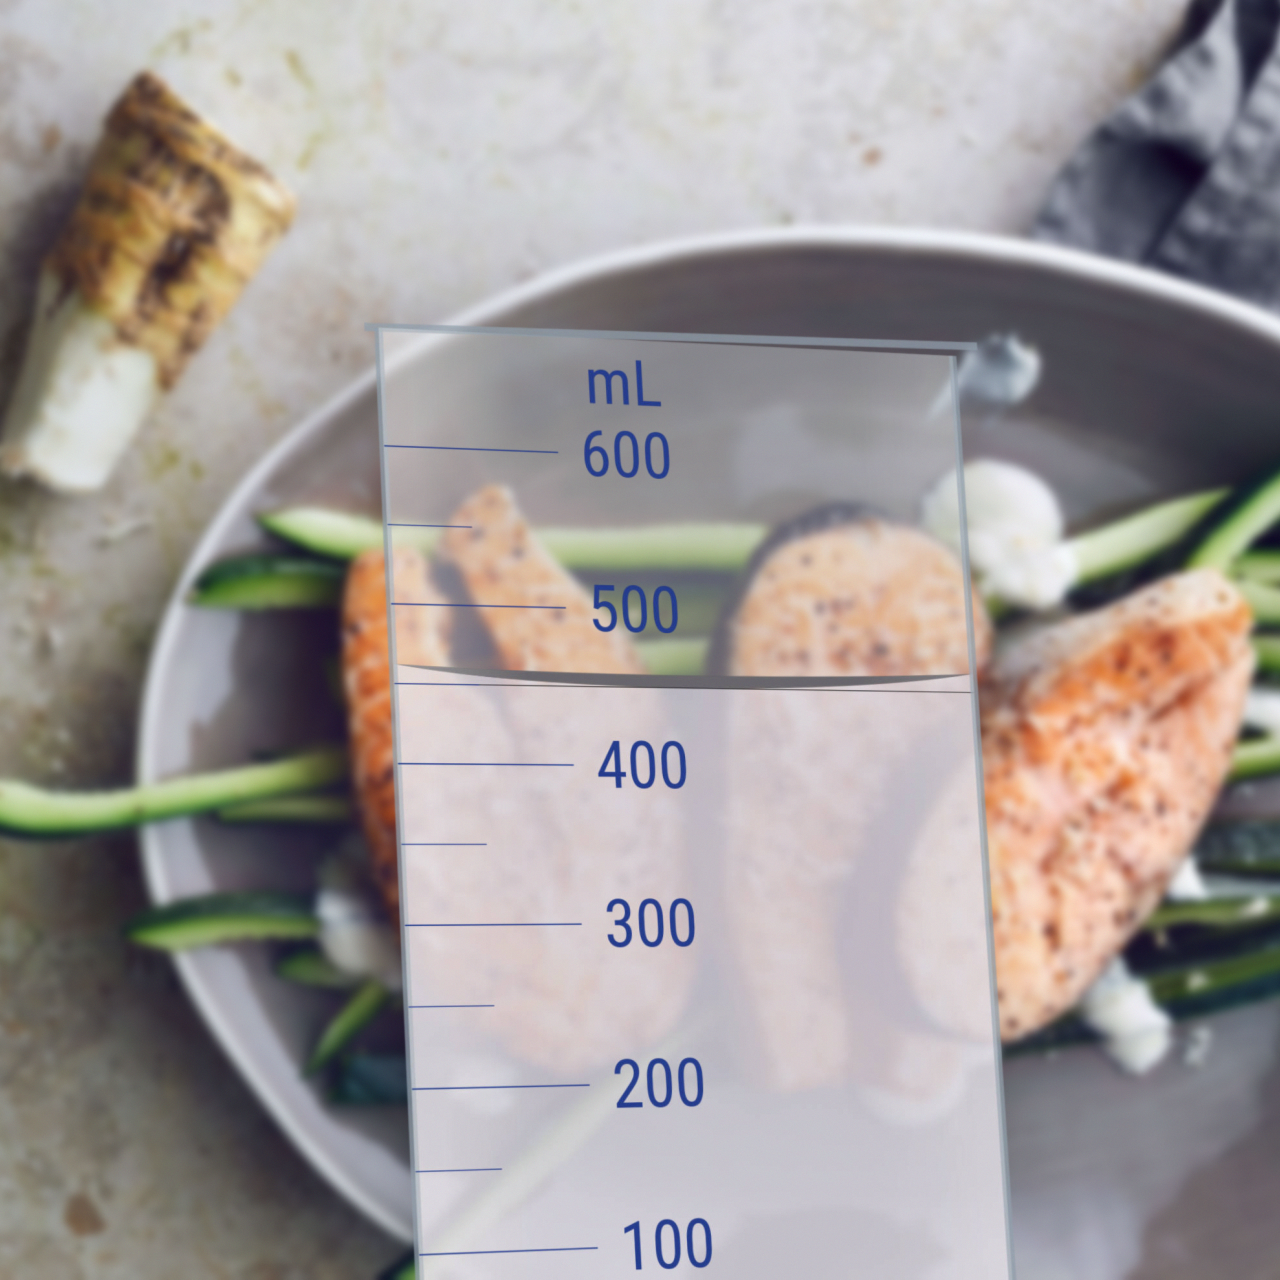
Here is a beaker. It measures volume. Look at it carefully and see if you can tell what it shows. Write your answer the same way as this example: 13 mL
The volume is 450 mL
